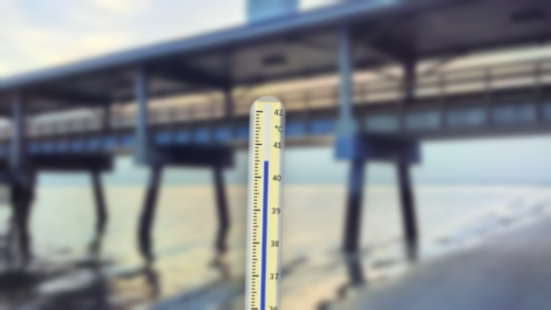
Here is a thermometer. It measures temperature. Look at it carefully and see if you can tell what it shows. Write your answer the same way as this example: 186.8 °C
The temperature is 40.5 °C
